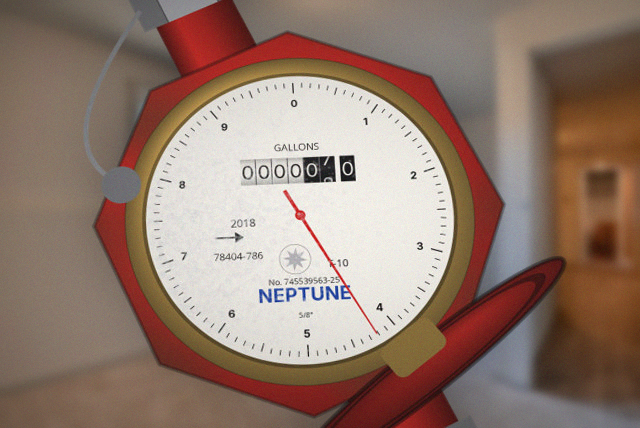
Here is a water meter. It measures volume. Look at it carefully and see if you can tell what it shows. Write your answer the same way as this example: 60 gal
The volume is 74.2 gal
